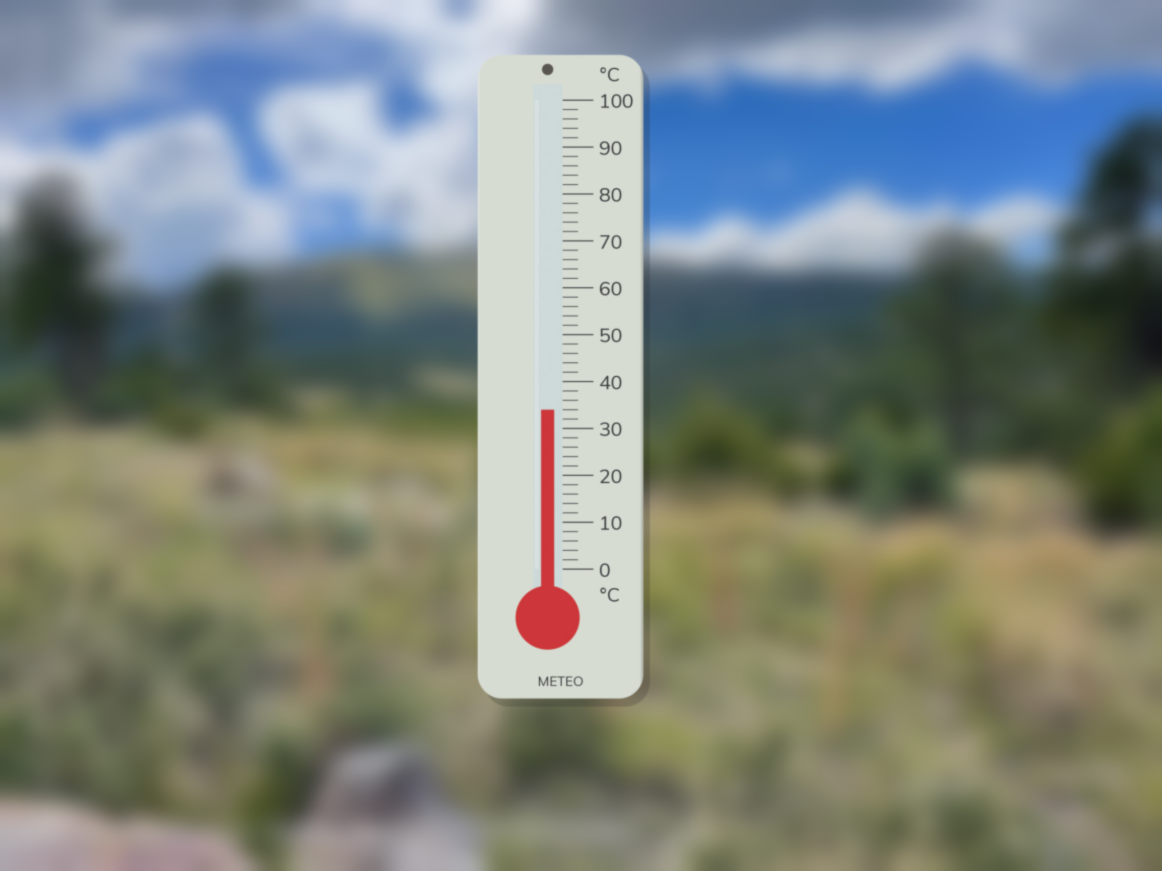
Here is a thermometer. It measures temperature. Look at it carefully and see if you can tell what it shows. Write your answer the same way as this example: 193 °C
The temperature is 34 °C
